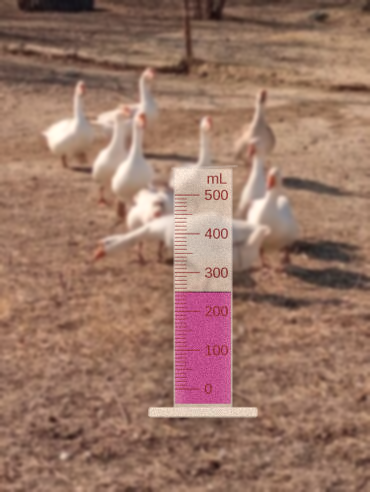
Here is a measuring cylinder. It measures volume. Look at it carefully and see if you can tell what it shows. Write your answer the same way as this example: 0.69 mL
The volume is 250 mL
